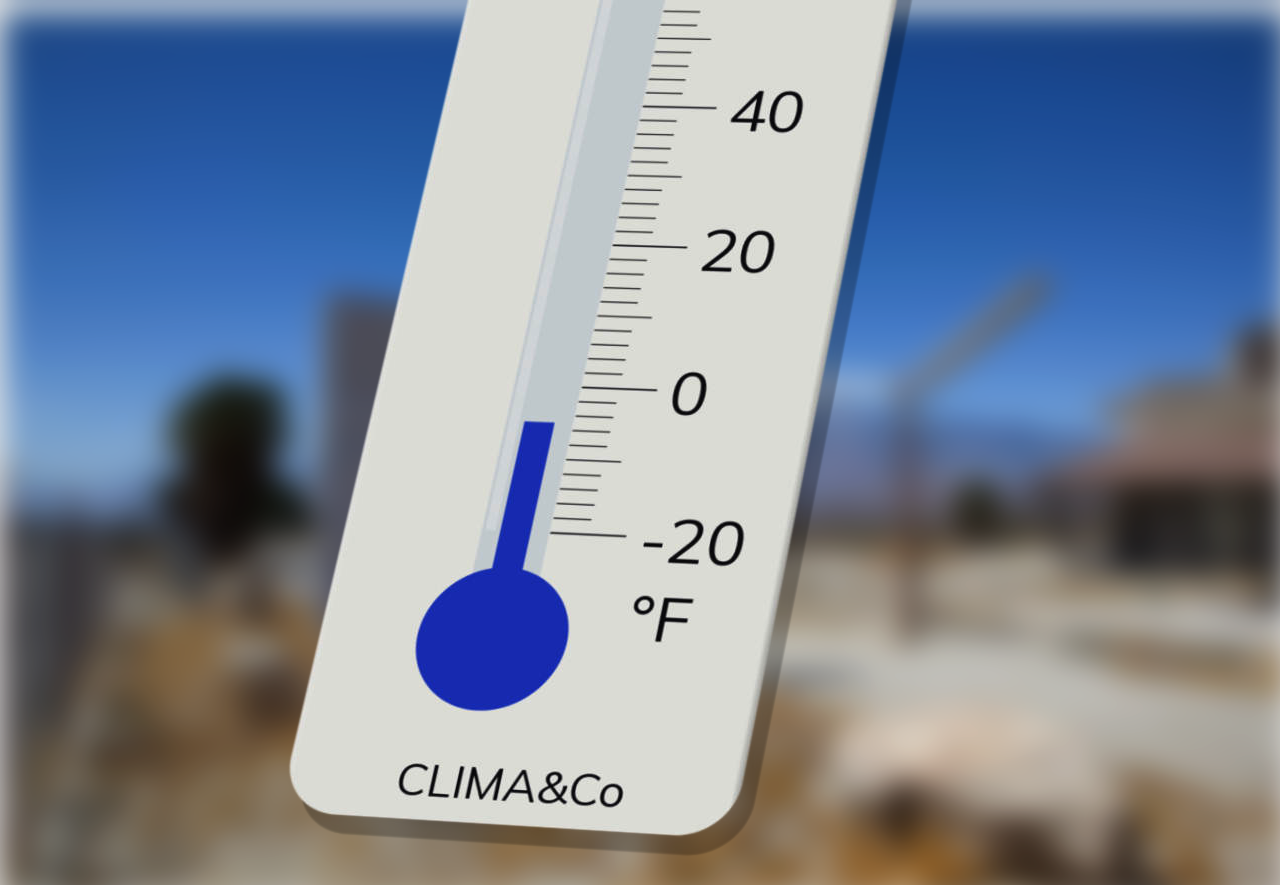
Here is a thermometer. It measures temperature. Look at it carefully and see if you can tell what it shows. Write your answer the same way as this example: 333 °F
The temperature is -5 °F
